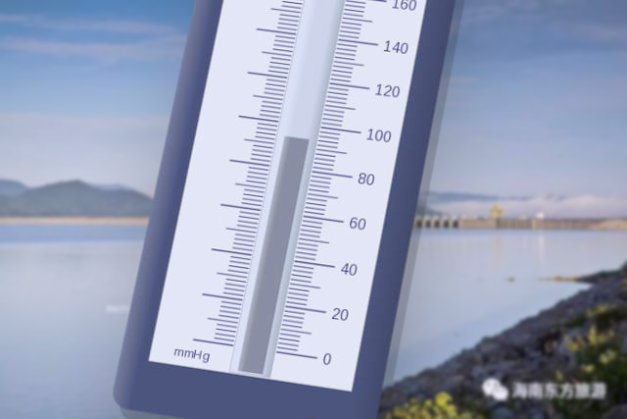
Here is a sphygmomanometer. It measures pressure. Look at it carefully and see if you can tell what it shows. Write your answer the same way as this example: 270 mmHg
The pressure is 94 mmHg
